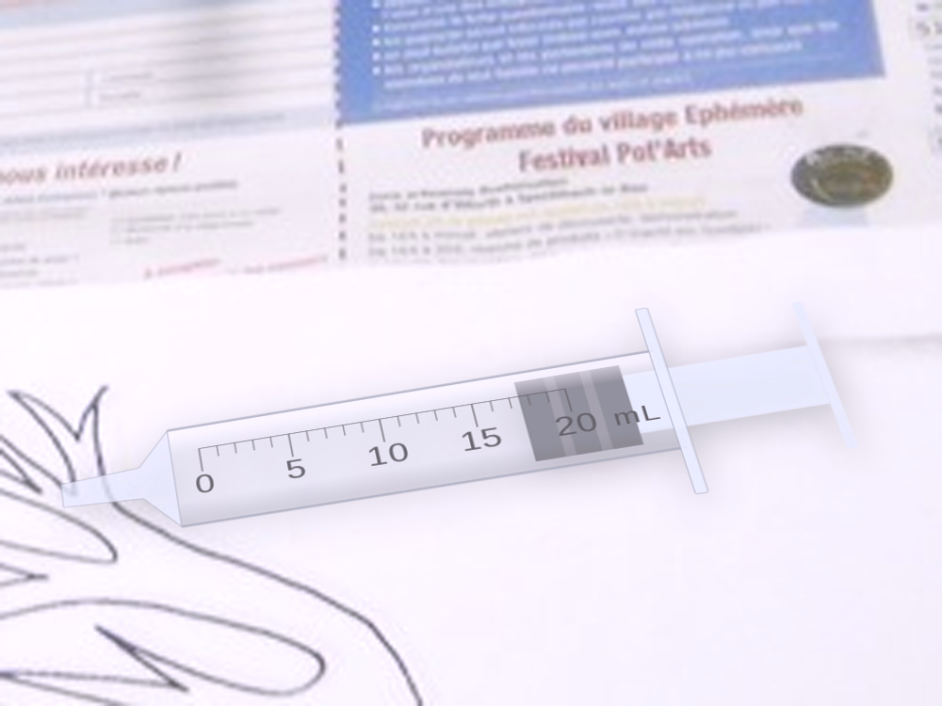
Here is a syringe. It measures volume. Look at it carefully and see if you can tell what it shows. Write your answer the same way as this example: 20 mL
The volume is 17.5 mL
